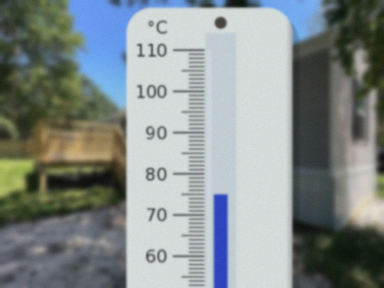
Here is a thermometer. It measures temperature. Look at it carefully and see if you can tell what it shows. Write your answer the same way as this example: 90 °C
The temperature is 75 °C
